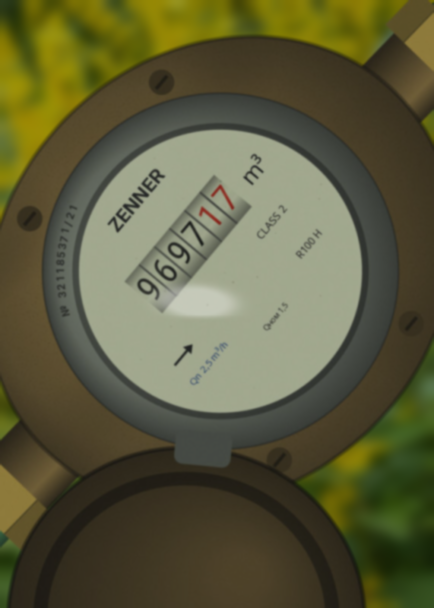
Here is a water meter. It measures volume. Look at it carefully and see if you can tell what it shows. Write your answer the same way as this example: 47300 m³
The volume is 9697.17 m³
